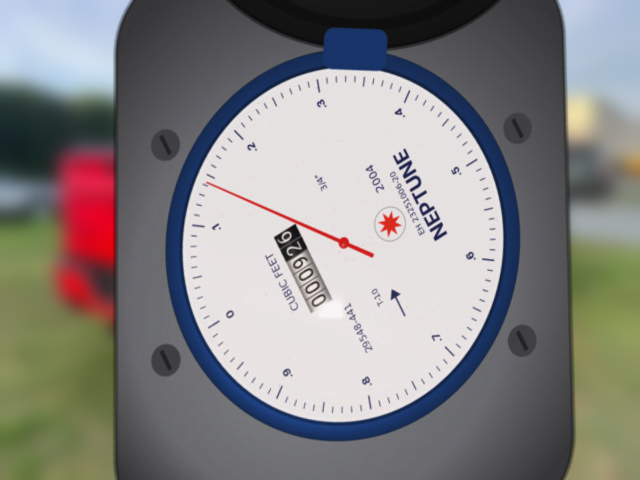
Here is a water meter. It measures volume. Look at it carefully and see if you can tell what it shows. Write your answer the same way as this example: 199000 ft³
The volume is 926.14 ft³
